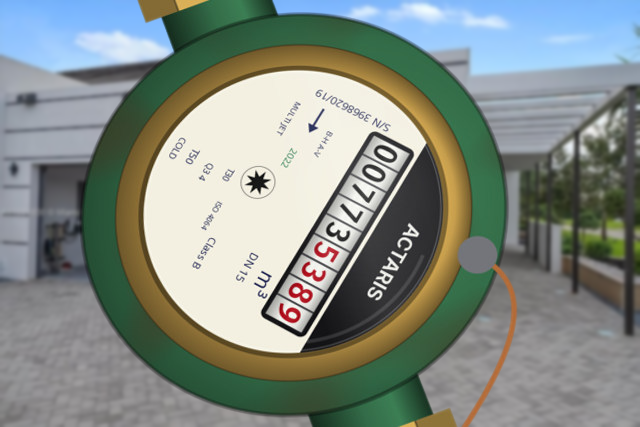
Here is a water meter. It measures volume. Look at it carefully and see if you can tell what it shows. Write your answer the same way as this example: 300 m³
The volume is 773.5389 m³
